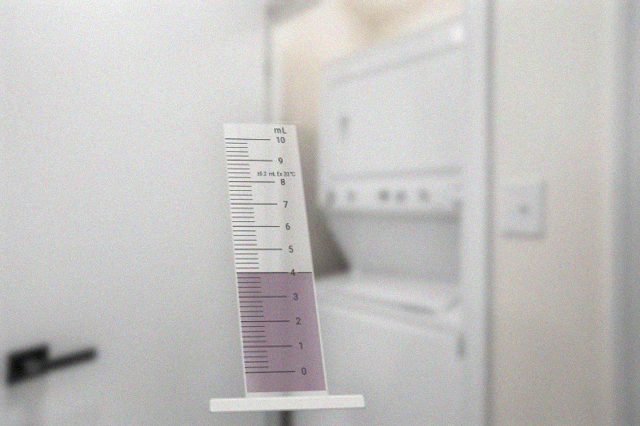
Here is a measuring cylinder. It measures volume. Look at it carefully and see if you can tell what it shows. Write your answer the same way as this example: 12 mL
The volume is 4 mL
